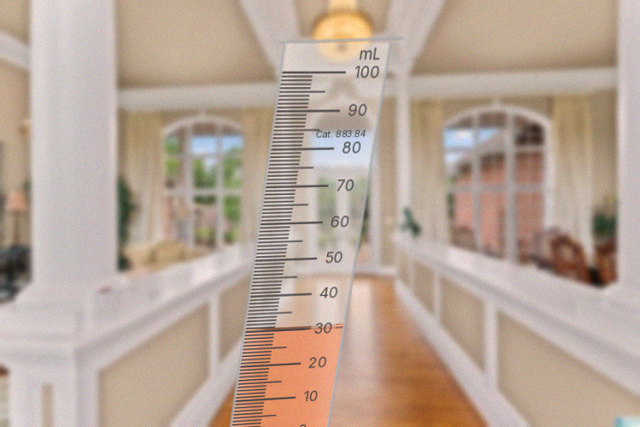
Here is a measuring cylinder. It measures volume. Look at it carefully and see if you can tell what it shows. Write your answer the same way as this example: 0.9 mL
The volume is 30 mL
